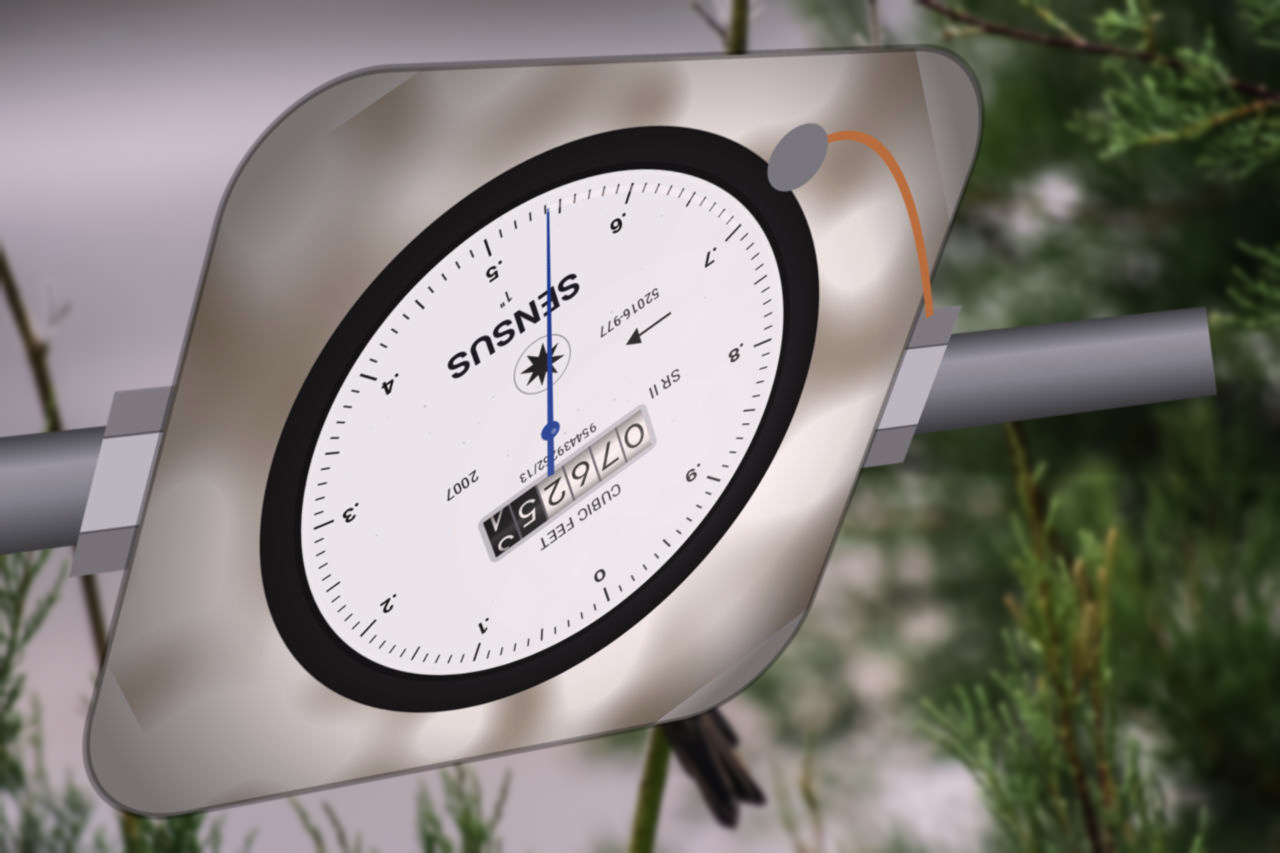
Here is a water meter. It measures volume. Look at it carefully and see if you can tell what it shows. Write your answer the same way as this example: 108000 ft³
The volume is 76253.54 ft³
